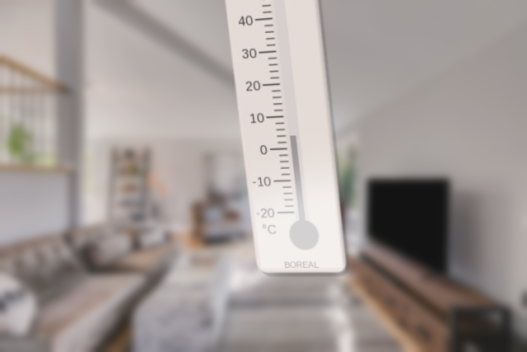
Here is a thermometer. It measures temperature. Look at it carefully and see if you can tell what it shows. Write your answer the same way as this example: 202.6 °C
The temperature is 4 °C
